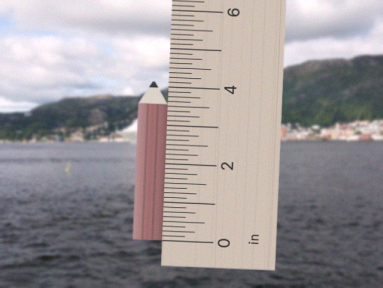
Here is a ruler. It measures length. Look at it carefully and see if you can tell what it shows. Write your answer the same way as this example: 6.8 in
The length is 4.125 in
